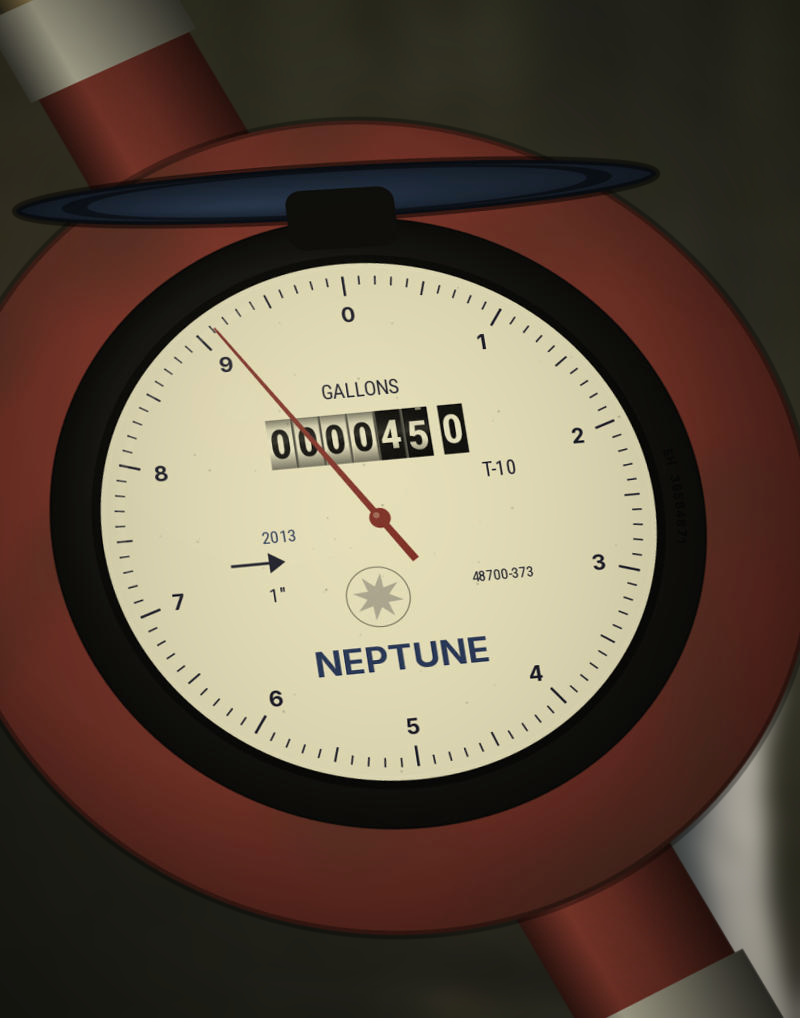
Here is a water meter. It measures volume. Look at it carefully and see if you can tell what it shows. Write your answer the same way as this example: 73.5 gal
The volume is 449.1 gal
